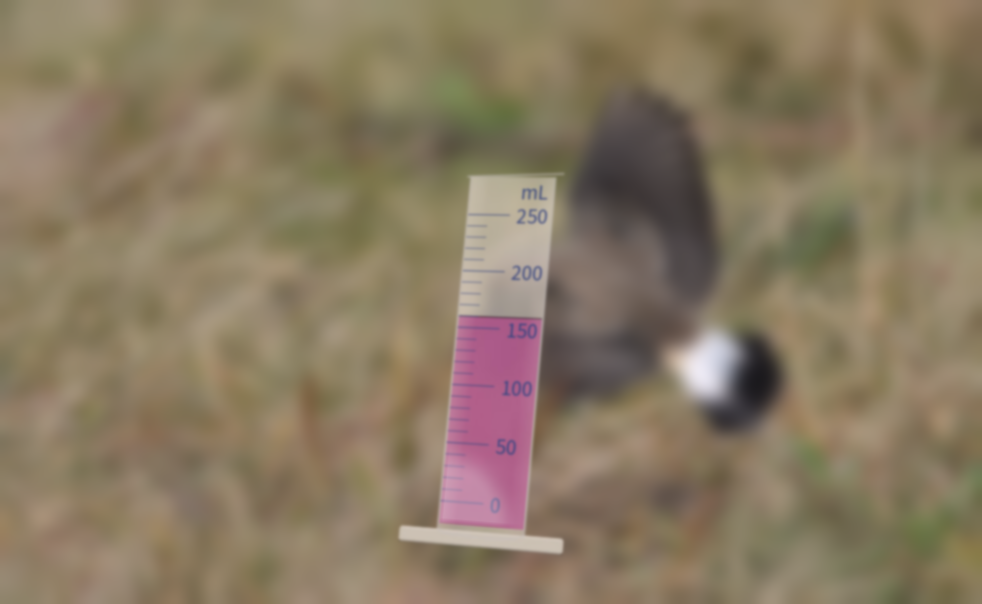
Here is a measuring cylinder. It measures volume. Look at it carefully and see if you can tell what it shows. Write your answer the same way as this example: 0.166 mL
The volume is 160 mL
